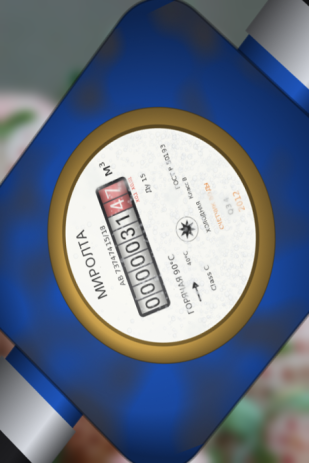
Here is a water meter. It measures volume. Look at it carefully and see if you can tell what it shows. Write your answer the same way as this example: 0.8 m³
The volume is 31.47 m³
